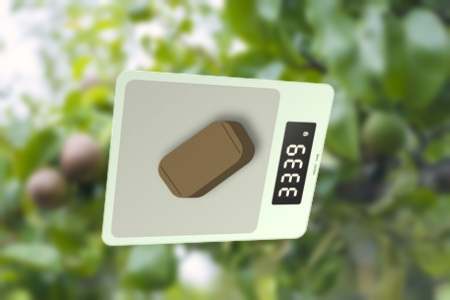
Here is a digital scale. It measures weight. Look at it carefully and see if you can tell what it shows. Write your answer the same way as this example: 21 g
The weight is 3339 g
